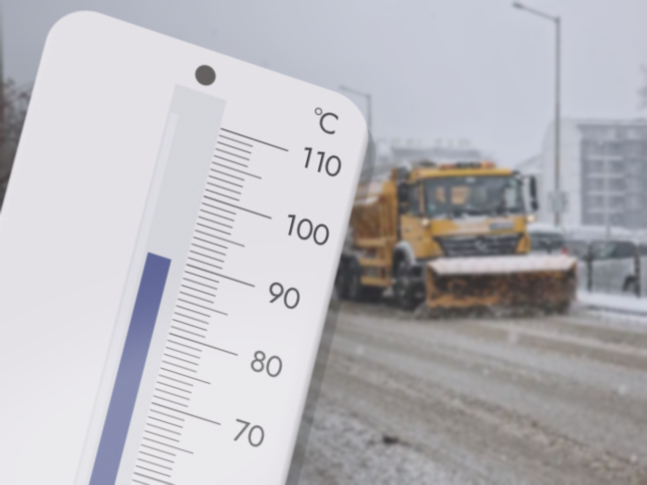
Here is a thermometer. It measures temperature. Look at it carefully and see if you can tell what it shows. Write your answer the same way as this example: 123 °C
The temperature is 90 °C
